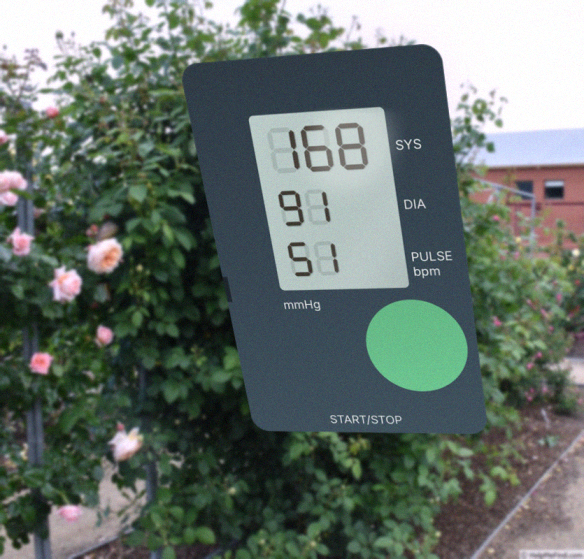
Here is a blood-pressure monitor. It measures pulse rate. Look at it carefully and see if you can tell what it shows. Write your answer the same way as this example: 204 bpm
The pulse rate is 51 bpm
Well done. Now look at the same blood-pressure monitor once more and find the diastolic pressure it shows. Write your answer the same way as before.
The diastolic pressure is 91 mmHg
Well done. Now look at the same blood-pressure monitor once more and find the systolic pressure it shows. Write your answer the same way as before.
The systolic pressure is 168 mmHg
